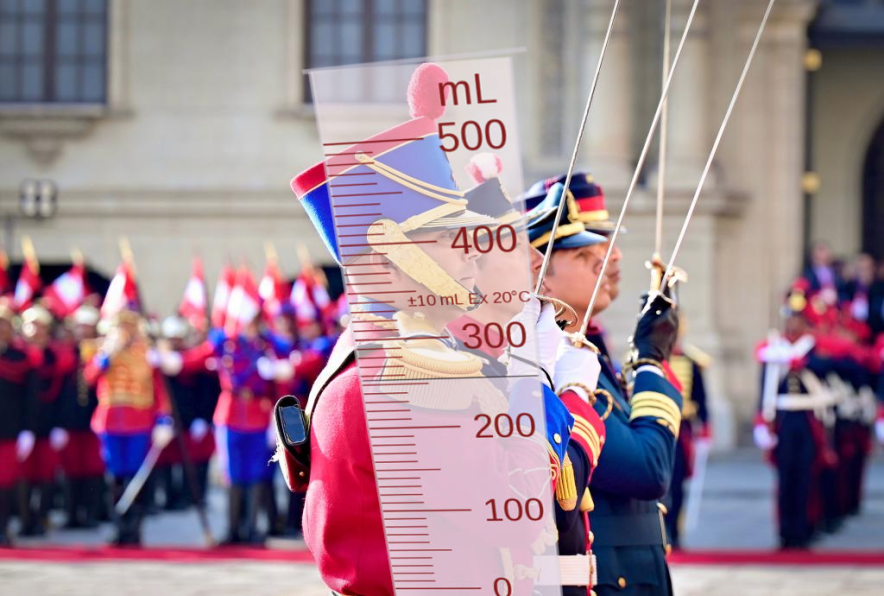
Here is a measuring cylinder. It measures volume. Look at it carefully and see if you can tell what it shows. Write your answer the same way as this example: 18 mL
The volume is 255 mL
